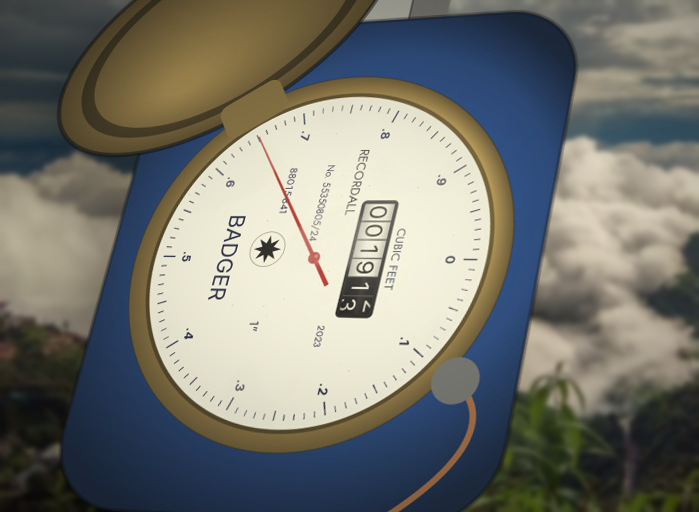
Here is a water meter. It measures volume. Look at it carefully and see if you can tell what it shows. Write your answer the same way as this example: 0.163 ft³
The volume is 1912.65 ft³
